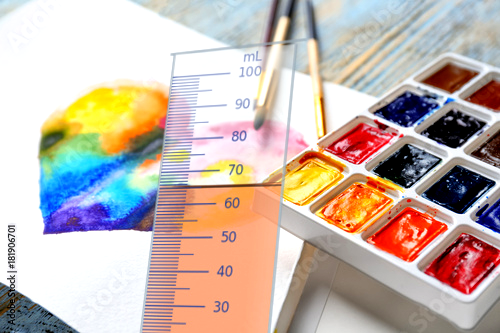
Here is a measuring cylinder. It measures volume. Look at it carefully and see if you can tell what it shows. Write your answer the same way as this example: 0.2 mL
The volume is 65 mL
